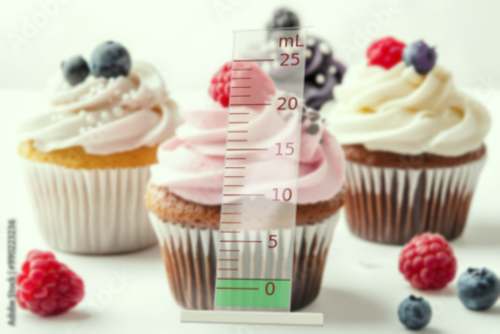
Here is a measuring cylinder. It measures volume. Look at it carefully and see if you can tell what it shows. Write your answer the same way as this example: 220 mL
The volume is 1 mL
